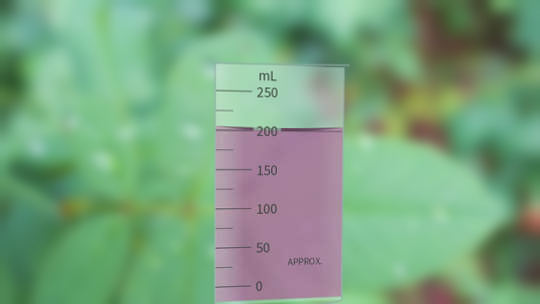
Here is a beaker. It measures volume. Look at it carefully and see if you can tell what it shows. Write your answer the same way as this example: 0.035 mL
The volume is 200 mL
